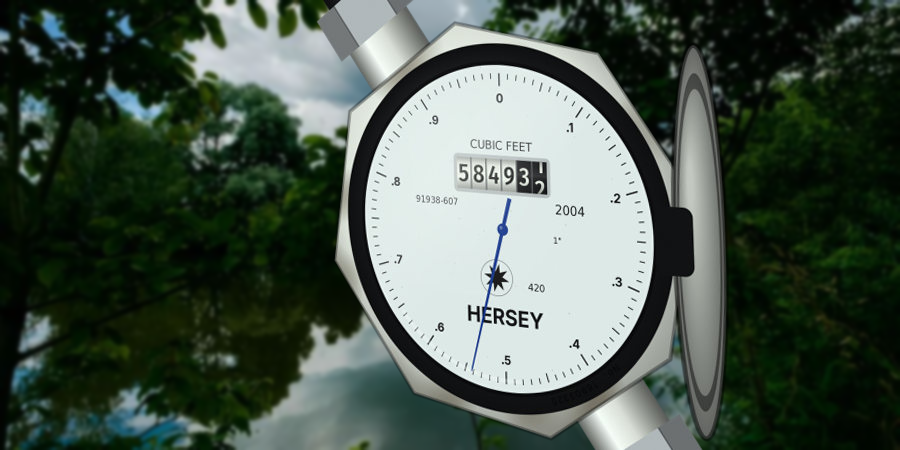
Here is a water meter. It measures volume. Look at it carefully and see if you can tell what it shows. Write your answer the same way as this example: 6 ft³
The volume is 584931.54 ft³
